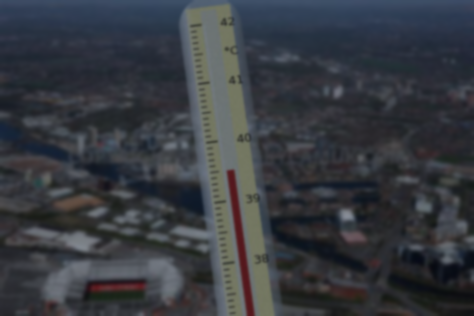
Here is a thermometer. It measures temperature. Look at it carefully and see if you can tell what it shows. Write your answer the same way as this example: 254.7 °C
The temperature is 39.5 °C
